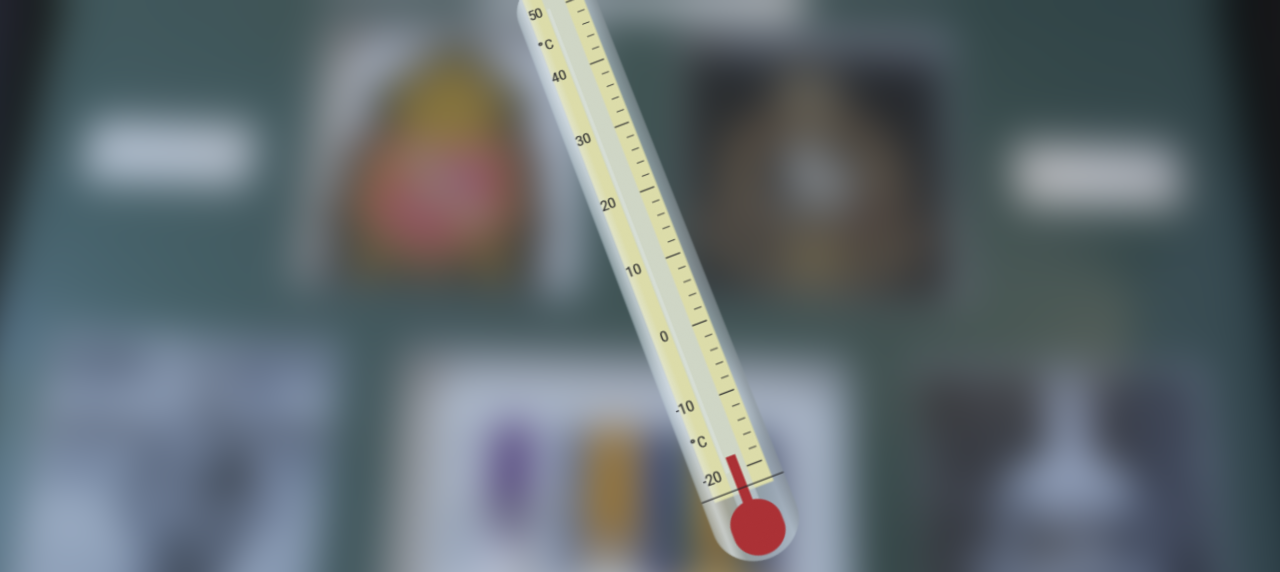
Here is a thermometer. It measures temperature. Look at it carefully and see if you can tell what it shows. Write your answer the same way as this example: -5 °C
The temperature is -18 °C
